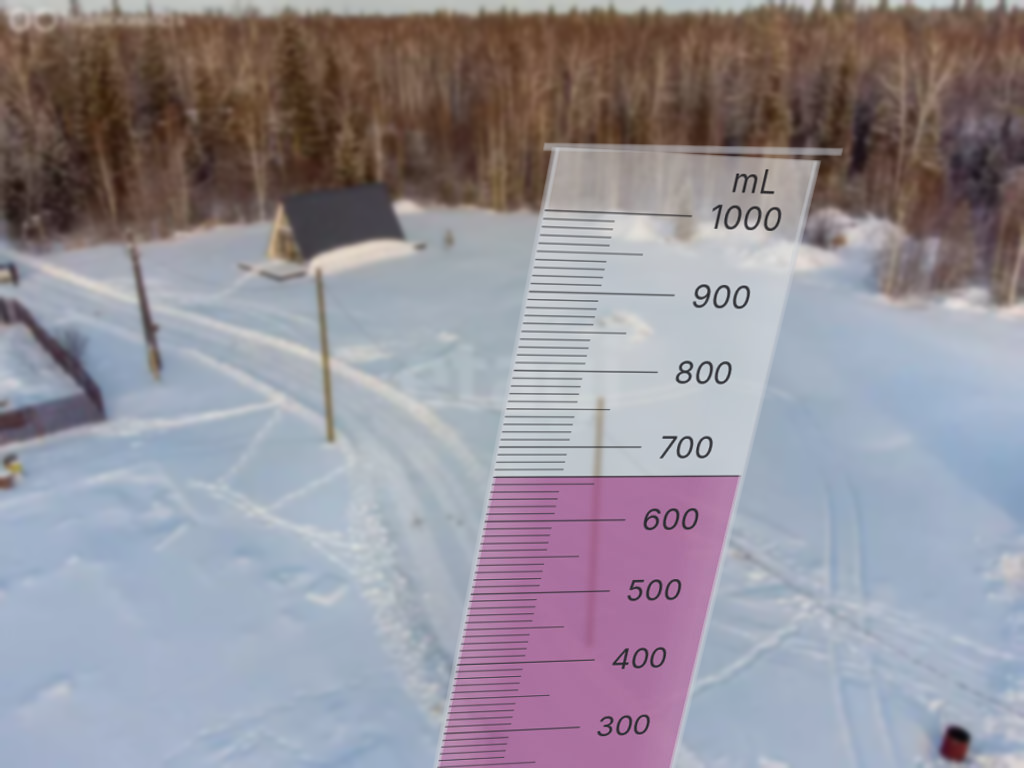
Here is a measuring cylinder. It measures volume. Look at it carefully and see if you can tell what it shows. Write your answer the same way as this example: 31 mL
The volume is 660 mL
